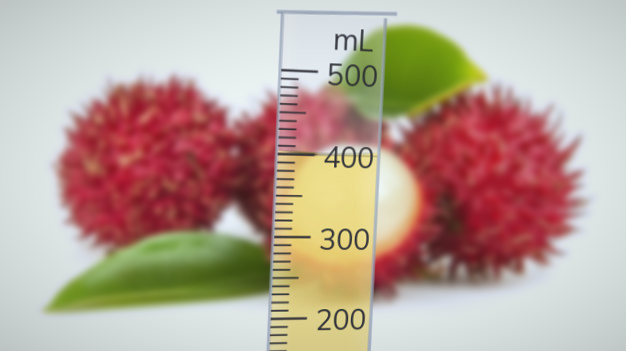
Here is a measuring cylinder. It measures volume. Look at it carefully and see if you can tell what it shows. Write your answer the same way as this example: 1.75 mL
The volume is 400 mL
